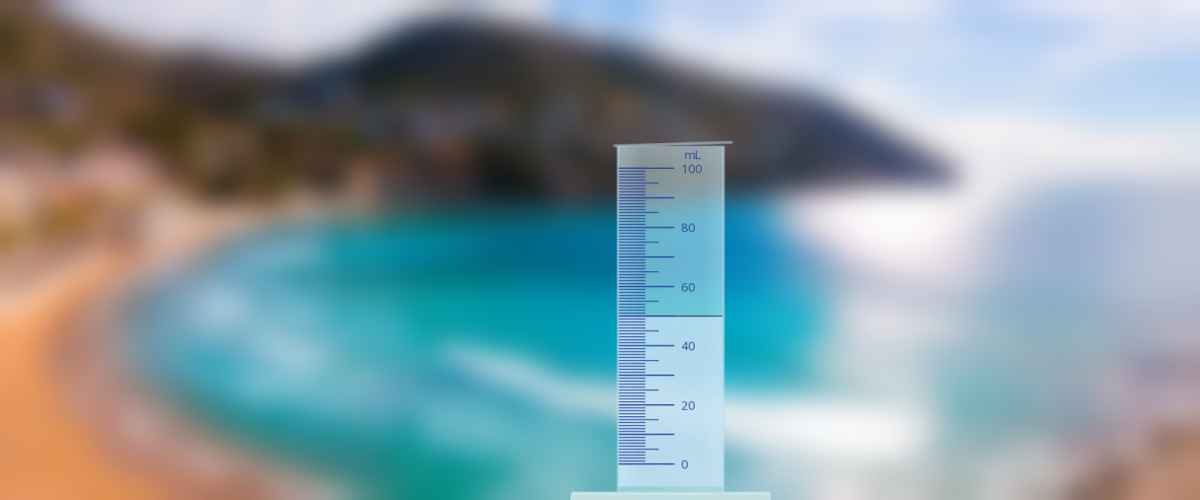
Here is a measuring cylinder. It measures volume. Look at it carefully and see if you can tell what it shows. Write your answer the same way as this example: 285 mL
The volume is 50 mL
